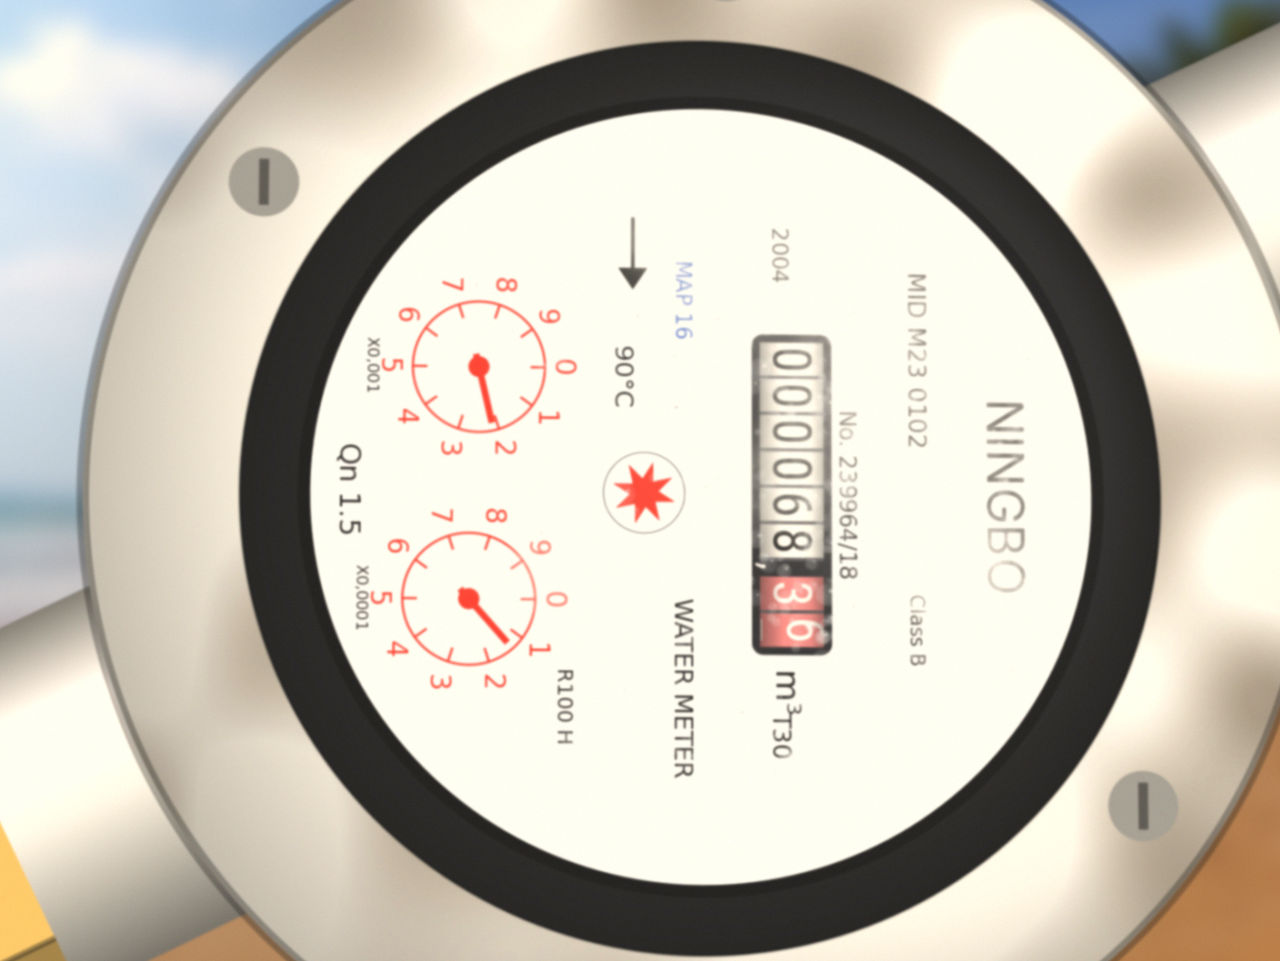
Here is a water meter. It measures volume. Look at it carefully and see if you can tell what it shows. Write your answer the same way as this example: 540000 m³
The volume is 68.3621 m³
